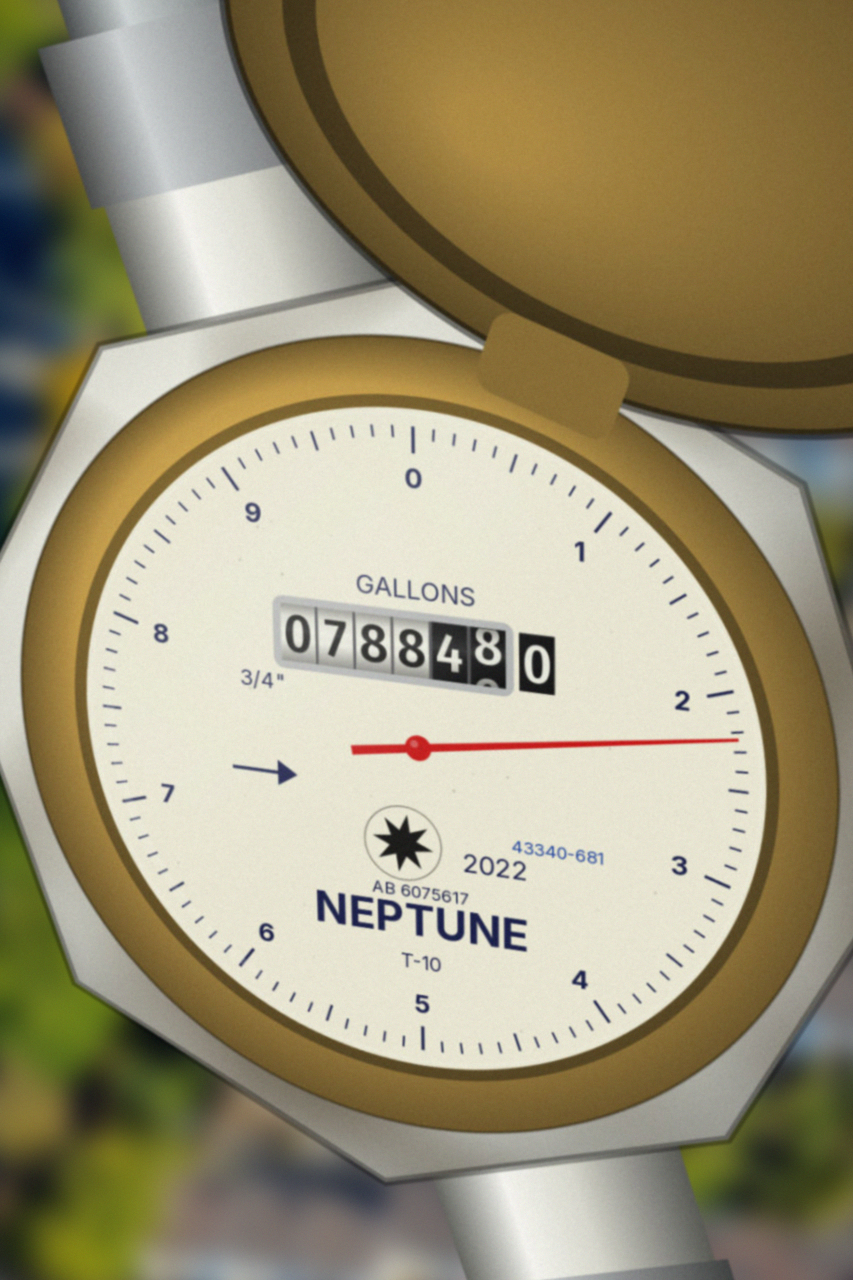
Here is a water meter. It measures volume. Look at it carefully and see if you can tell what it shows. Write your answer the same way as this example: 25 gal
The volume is 788482.2 gal
